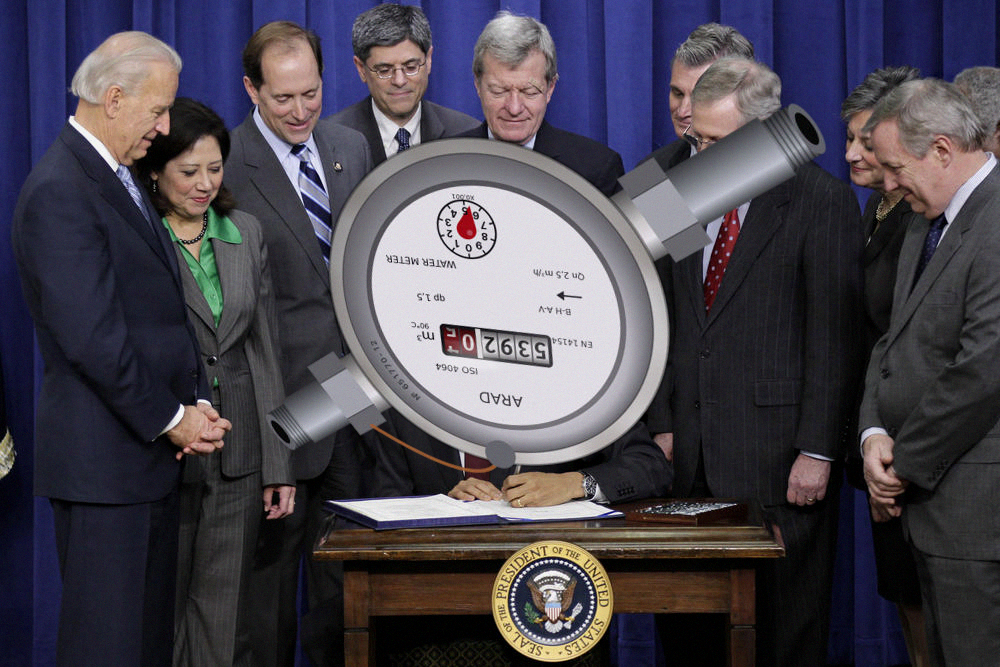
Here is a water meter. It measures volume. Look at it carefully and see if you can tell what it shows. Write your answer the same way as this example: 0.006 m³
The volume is 5392.045 m³
